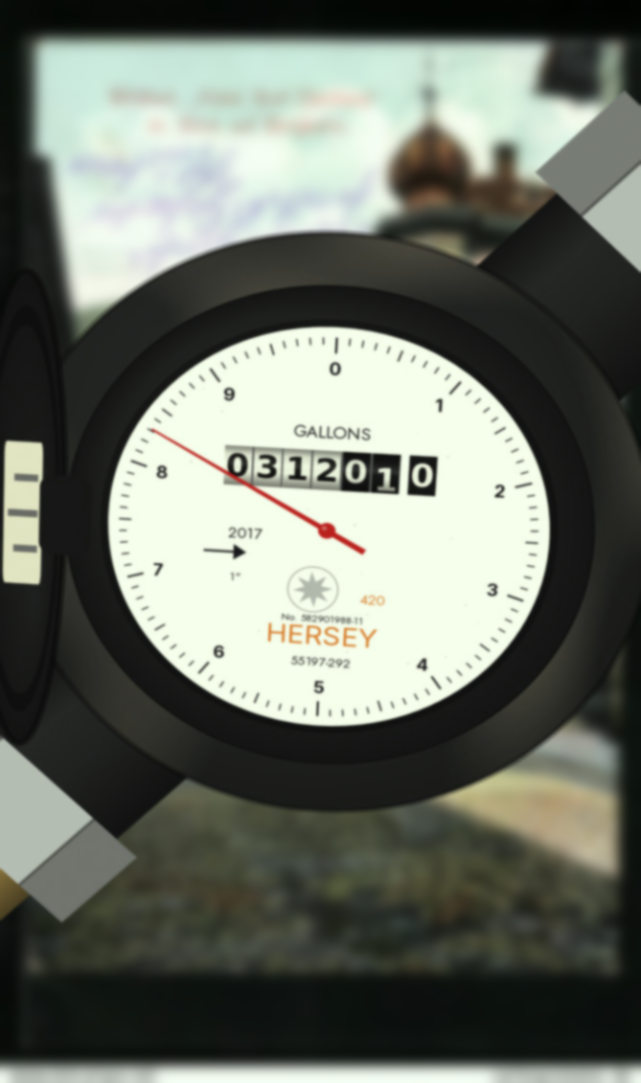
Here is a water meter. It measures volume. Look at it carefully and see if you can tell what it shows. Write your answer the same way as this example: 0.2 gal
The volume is 312008.3 gal
